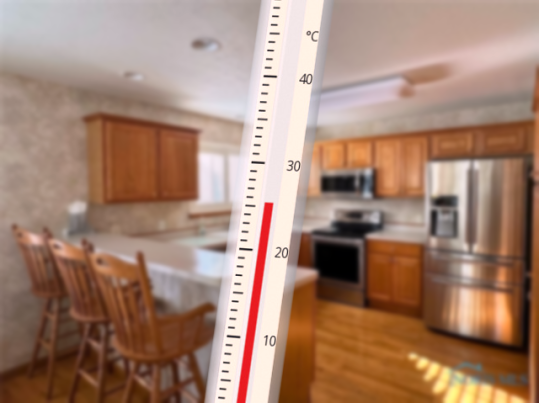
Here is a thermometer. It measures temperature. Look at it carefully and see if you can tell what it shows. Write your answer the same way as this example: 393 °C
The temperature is 25.5 °C
